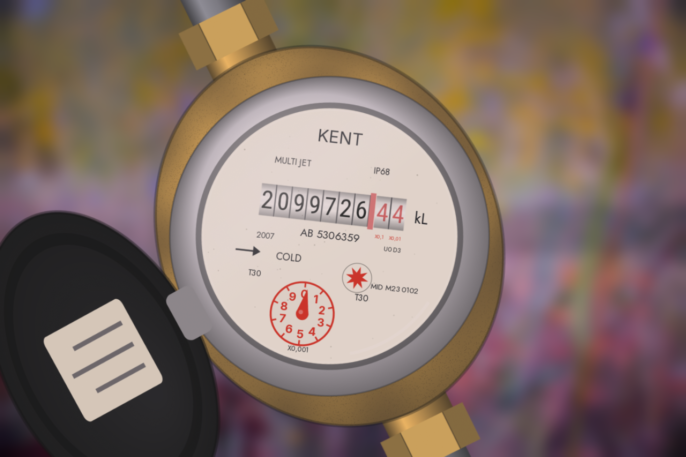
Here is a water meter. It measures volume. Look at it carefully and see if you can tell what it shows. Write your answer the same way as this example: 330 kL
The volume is 2099726.440 kL
